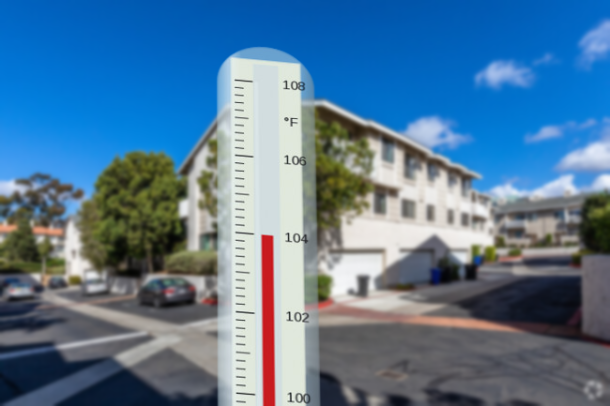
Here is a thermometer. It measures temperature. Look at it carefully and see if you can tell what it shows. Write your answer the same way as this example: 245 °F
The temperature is 104 °F
